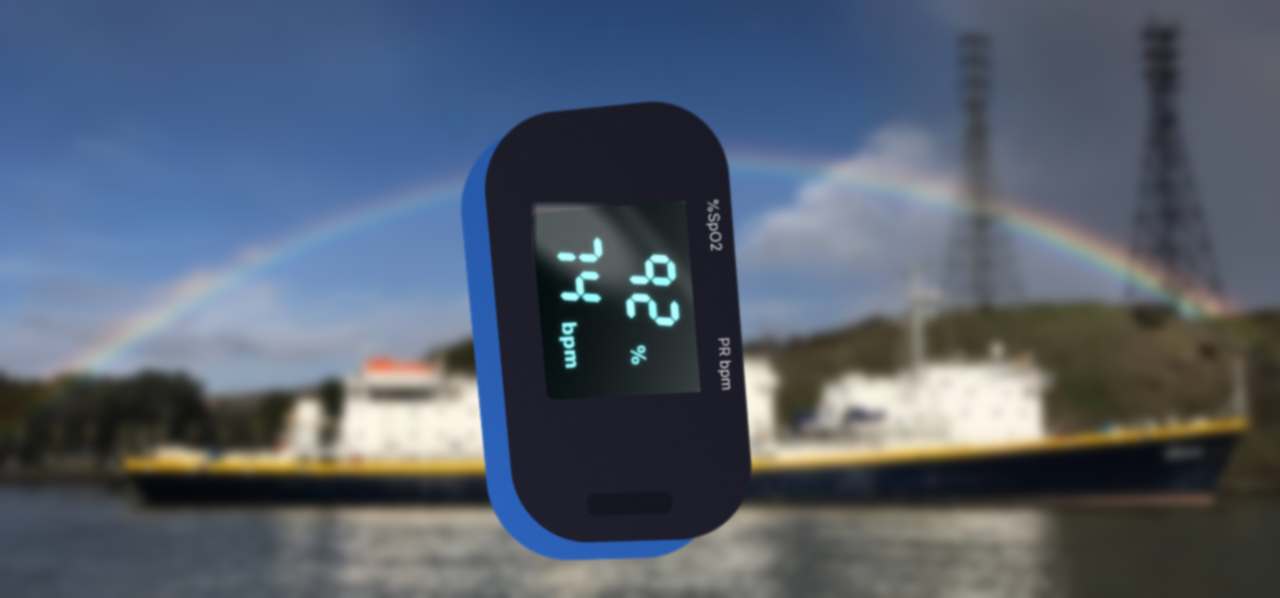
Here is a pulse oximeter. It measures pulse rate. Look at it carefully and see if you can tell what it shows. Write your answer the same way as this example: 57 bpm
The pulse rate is 74 bpm
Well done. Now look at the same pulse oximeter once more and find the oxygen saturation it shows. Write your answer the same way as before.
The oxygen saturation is 92 %
